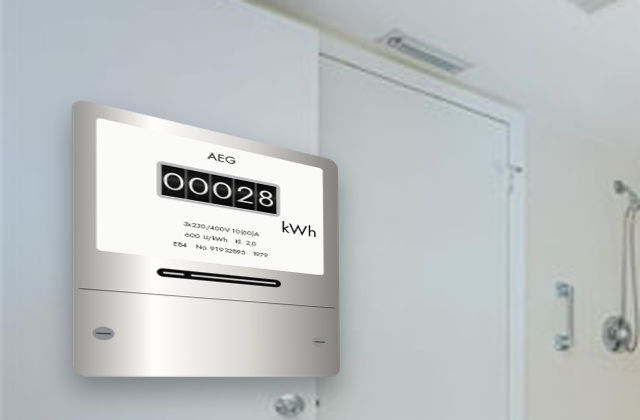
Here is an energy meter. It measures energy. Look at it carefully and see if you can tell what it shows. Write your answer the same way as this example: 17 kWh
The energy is 28 kWh
